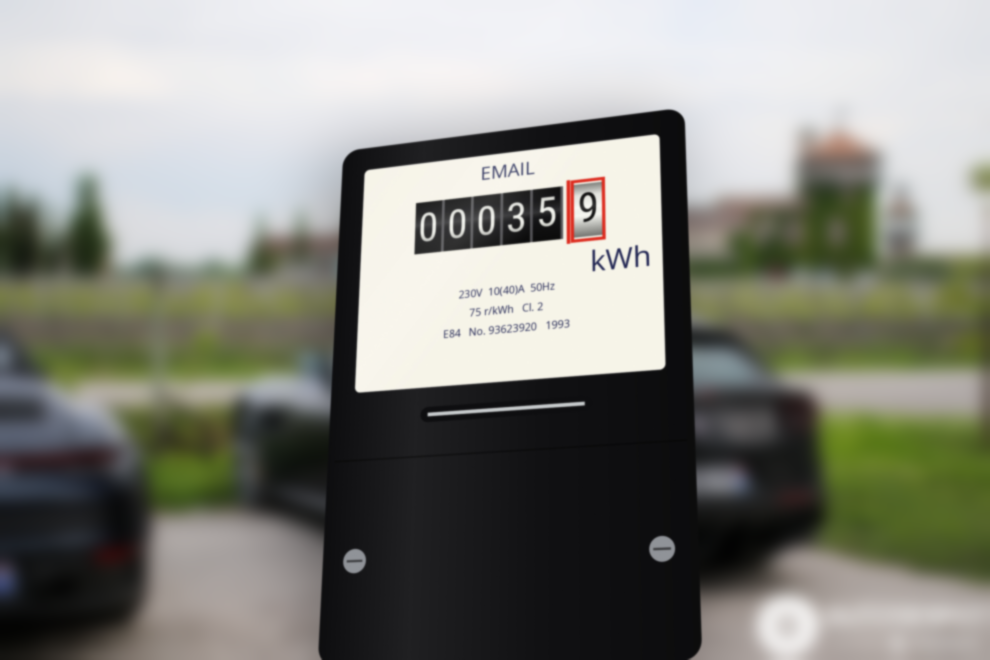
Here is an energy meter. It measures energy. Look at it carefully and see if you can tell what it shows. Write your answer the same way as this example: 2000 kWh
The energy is 35.9 kWh
